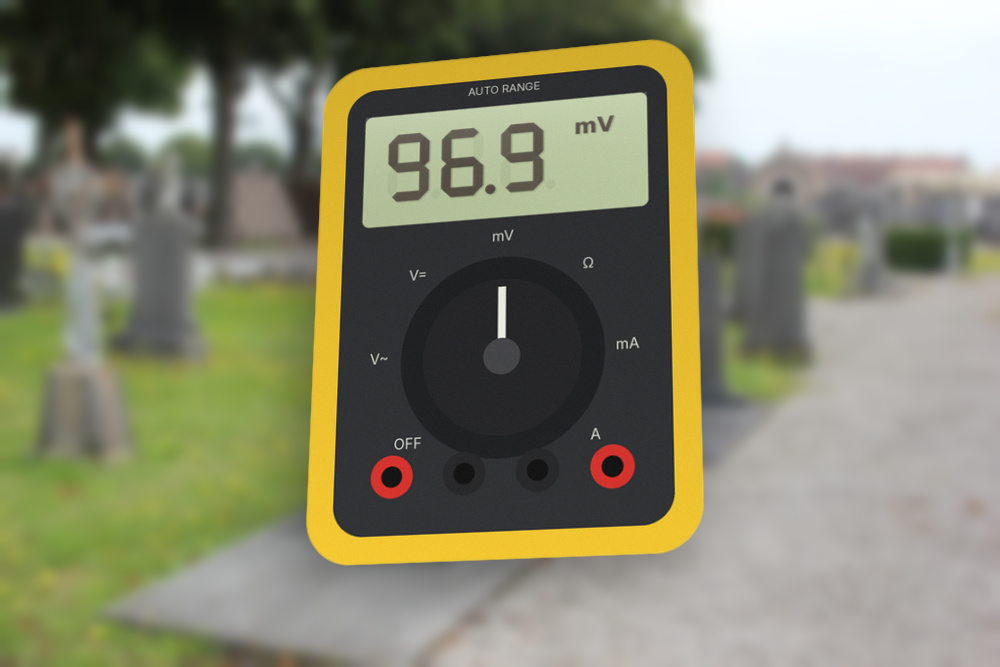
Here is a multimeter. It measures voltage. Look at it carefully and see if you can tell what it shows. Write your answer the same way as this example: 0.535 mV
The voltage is 96.9 mV
